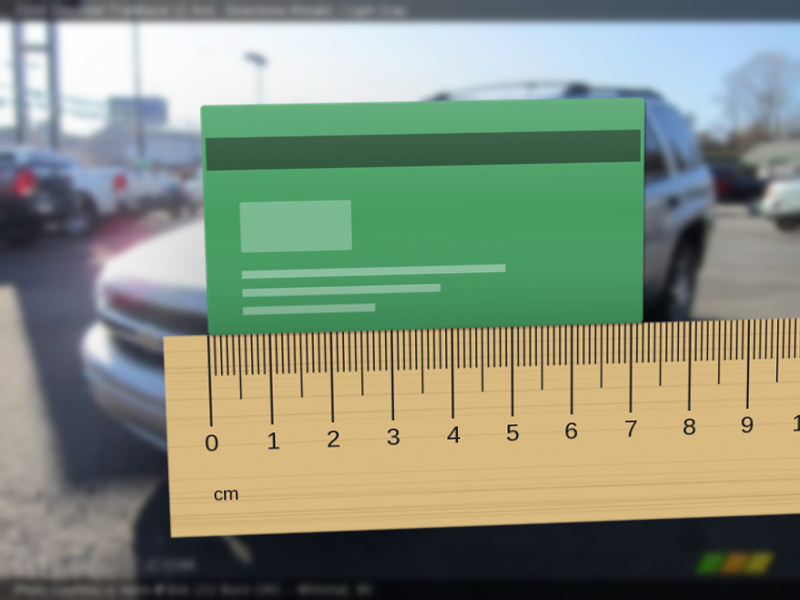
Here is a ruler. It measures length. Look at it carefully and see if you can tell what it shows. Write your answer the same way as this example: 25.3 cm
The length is 7.2 cm
